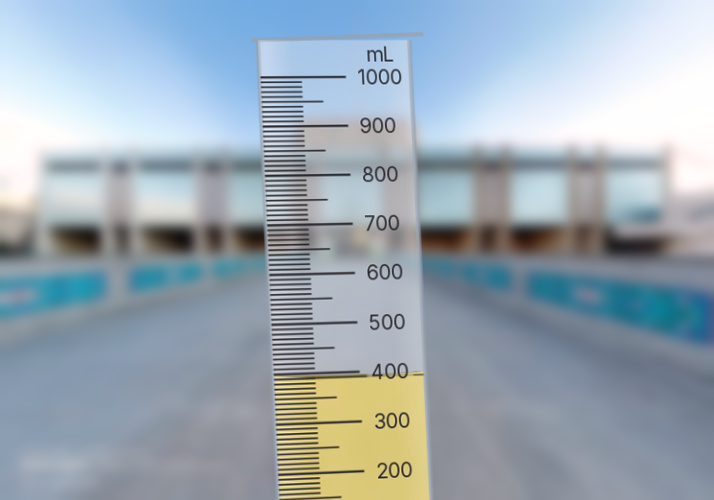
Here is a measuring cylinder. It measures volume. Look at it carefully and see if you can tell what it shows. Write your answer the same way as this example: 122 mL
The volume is 390 mL
